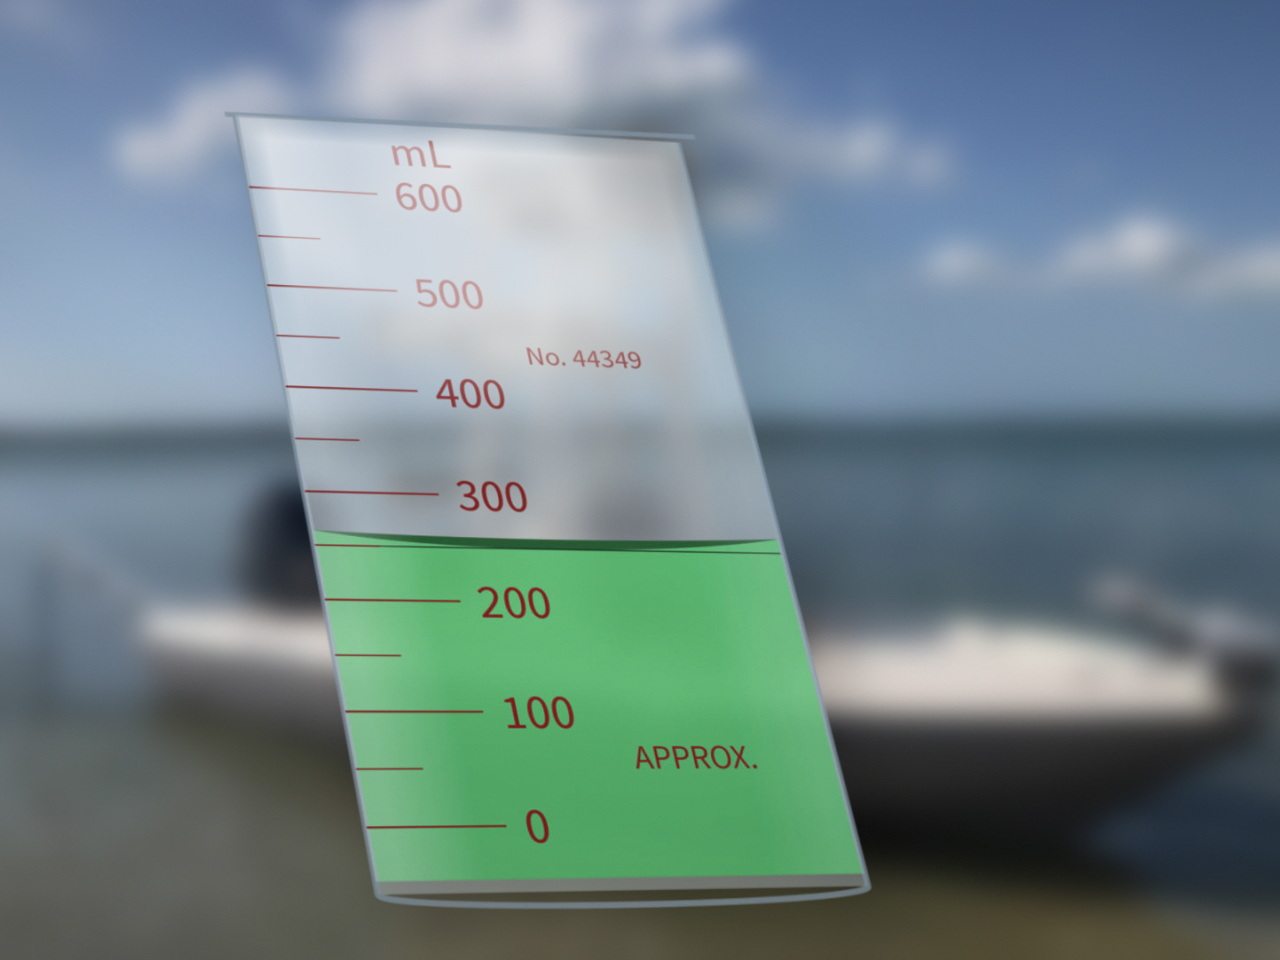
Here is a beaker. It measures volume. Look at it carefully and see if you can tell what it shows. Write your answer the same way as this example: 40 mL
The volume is 250 mL
